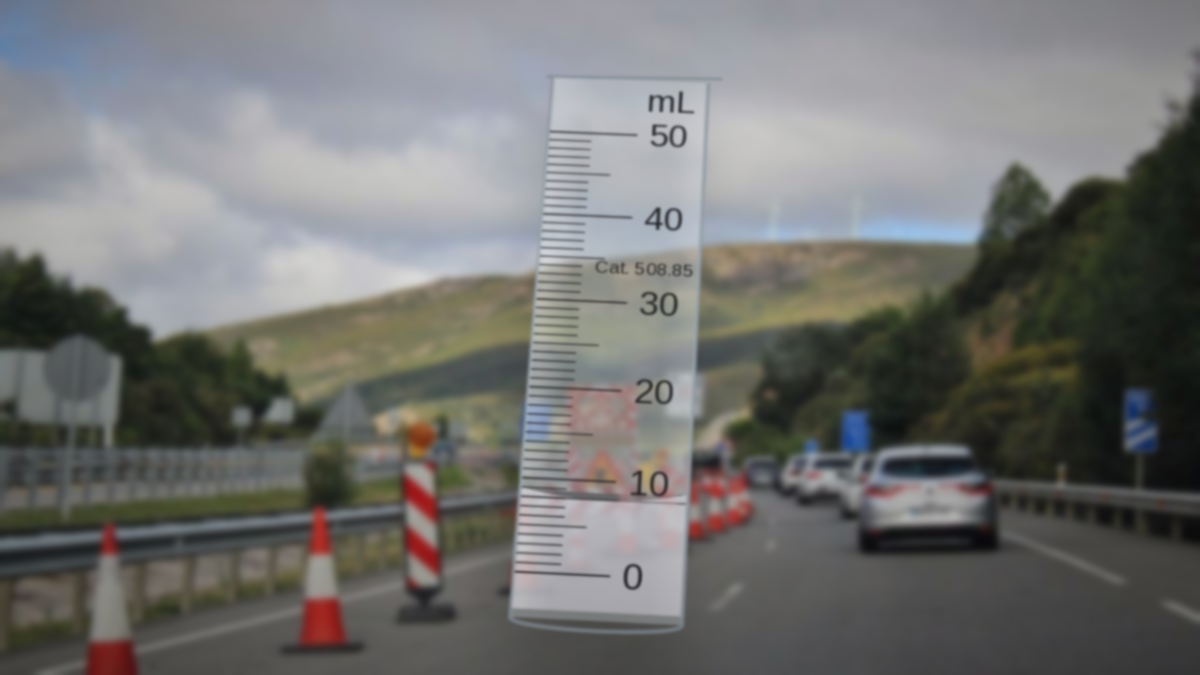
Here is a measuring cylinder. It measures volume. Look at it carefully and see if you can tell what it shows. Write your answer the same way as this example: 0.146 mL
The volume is 8 mL
